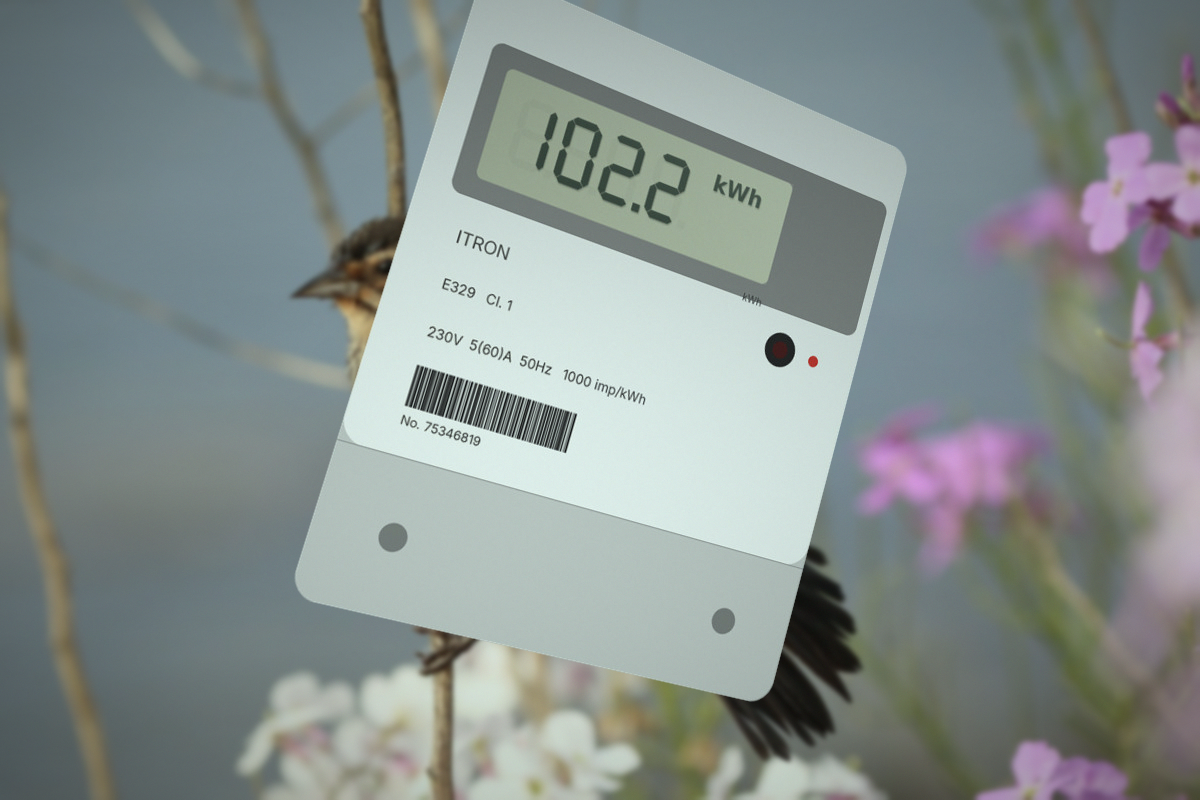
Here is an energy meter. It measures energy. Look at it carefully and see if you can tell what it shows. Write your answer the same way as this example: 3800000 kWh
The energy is 102.2 kWh
